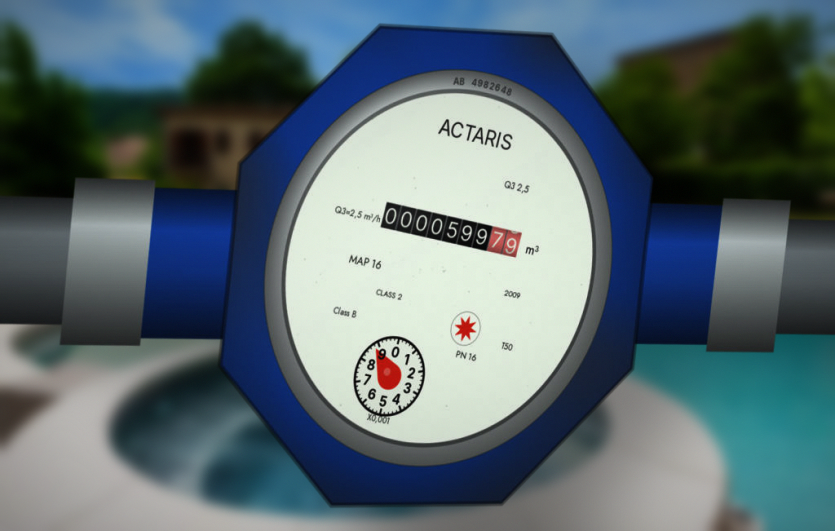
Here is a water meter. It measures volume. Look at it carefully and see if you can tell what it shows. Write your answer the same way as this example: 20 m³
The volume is 599.788 m³
